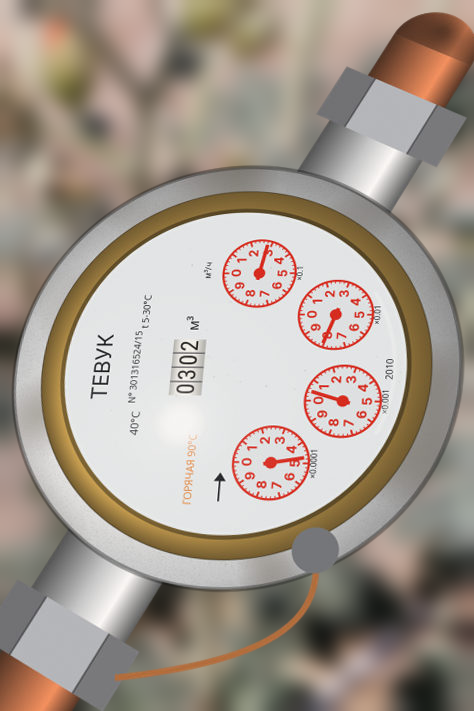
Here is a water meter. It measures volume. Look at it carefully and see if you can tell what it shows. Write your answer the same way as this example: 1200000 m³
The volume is 302.2804 m³
